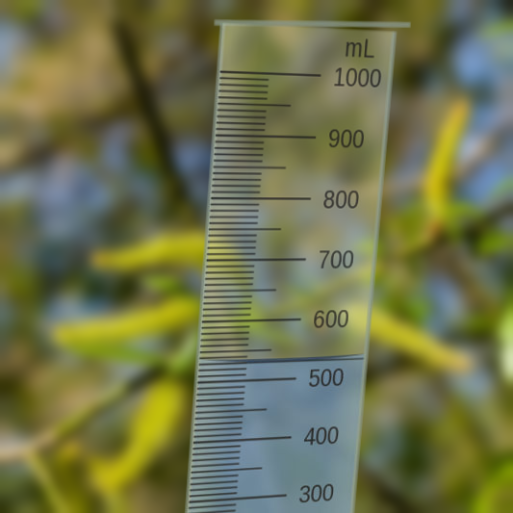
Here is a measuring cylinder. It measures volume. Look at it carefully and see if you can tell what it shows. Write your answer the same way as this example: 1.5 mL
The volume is 530 mL
